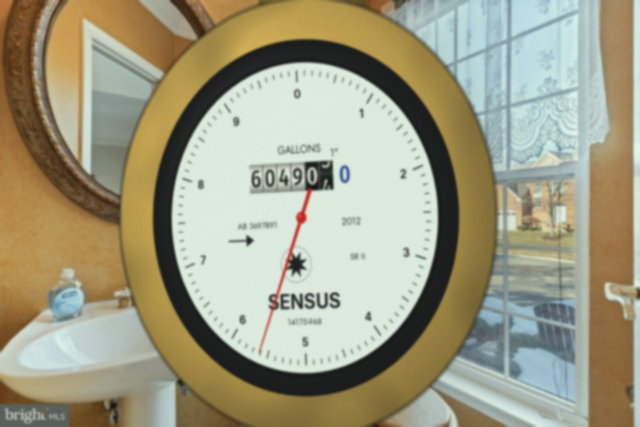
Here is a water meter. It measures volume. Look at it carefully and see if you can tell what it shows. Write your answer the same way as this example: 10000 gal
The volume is 6049035.6 gal
